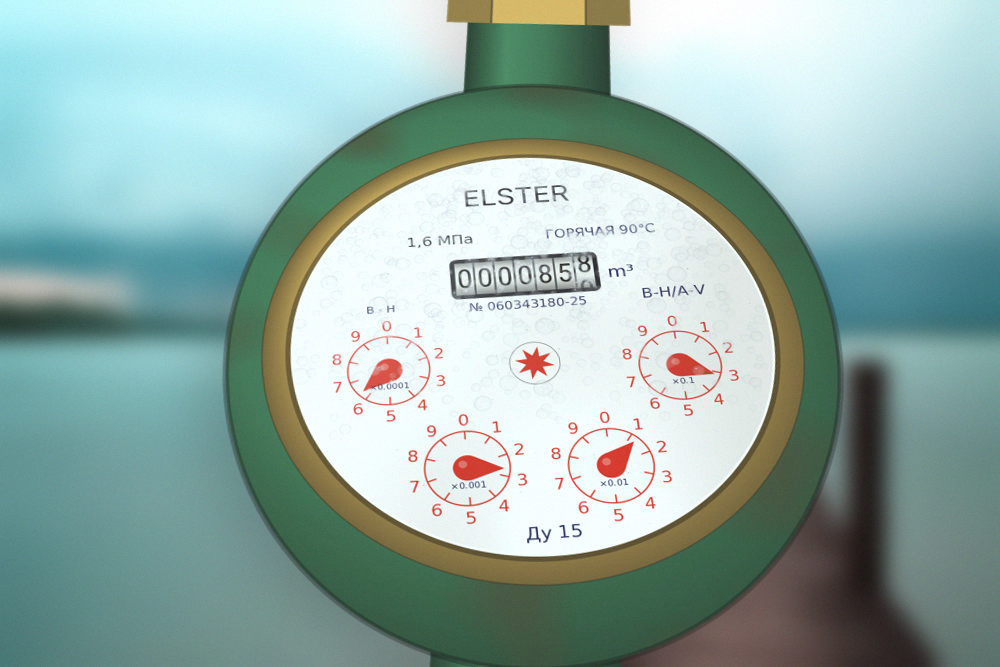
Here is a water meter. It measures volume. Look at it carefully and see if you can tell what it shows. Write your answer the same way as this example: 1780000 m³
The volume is 858.3126 m³
